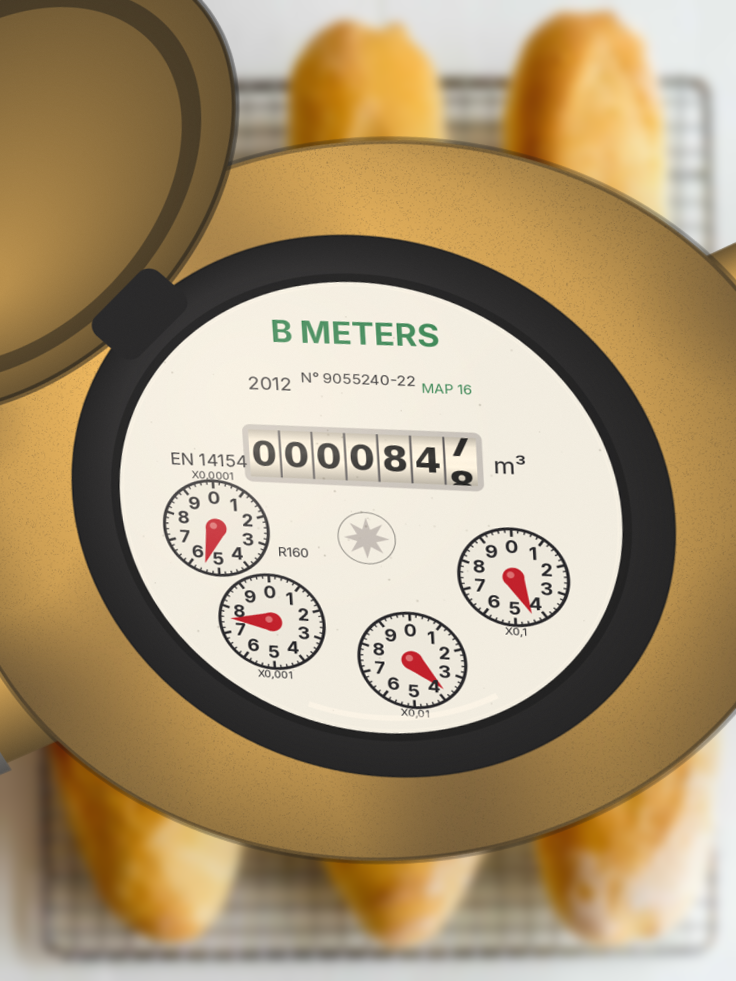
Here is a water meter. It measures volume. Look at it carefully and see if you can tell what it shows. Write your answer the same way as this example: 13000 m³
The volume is 847.4375 m³
